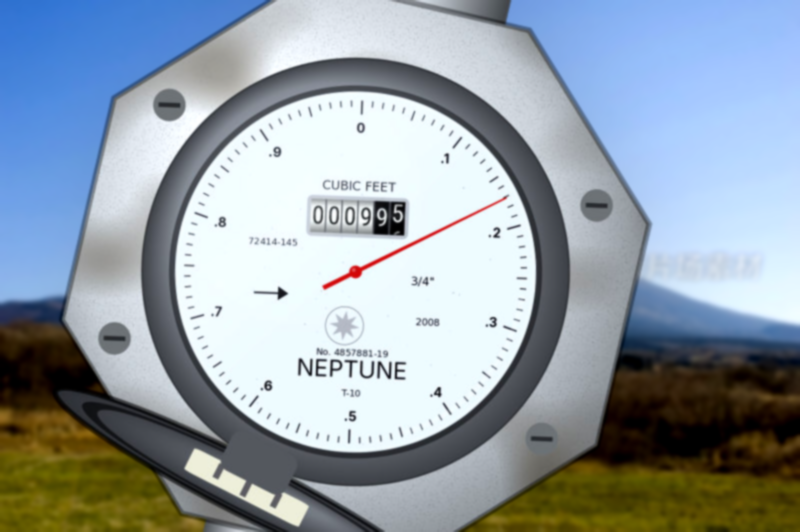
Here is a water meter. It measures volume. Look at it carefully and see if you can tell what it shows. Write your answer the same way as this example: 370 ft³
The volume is 995.17 ft³
